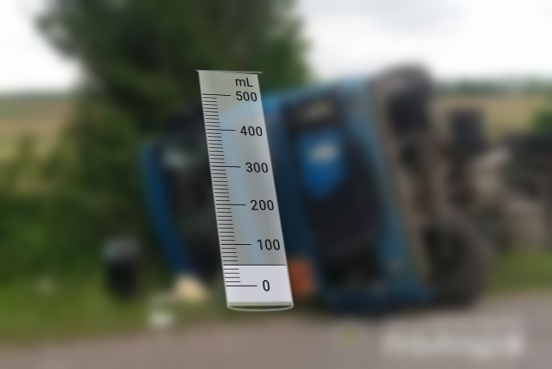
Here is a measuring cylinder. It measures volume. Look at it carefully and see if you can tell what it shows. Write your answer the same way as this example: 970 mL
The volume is 50 mL
